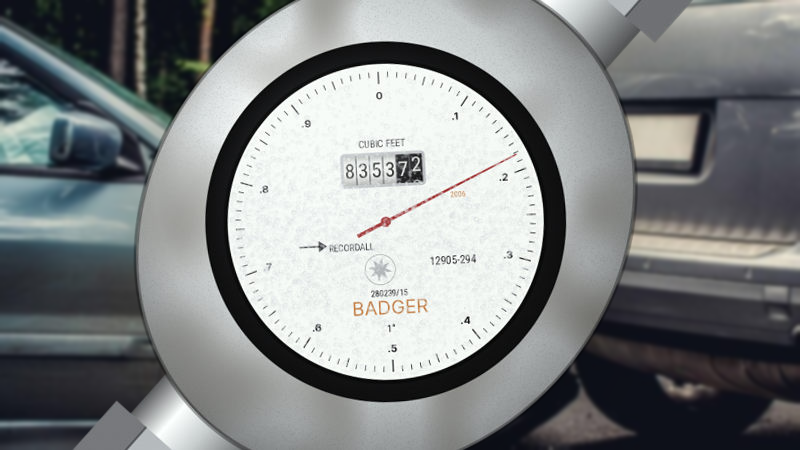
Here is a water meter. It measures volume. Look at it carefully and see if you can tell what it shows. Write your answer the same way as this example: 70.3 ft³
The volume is 835372.18 ft³
